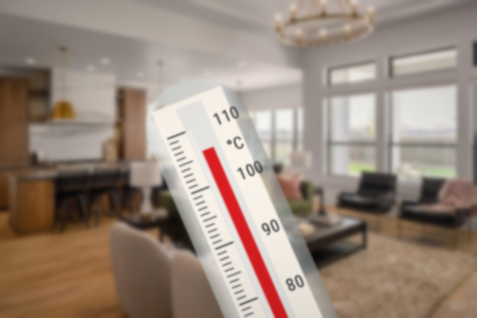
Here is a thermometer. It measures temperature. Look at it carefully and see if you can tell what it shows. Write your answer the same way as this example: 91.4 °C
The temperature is 106 °C
